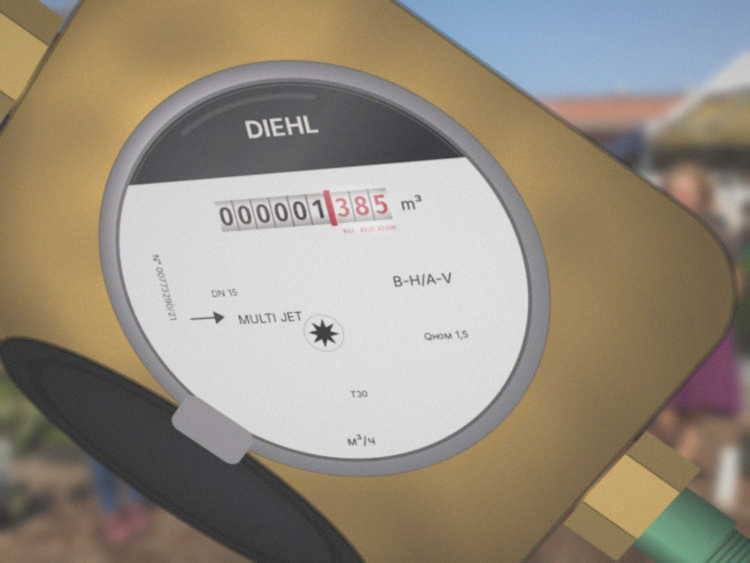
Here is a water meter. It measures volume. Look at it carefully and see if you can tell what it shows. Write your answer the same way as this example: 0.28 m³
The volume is 1.385 m³
